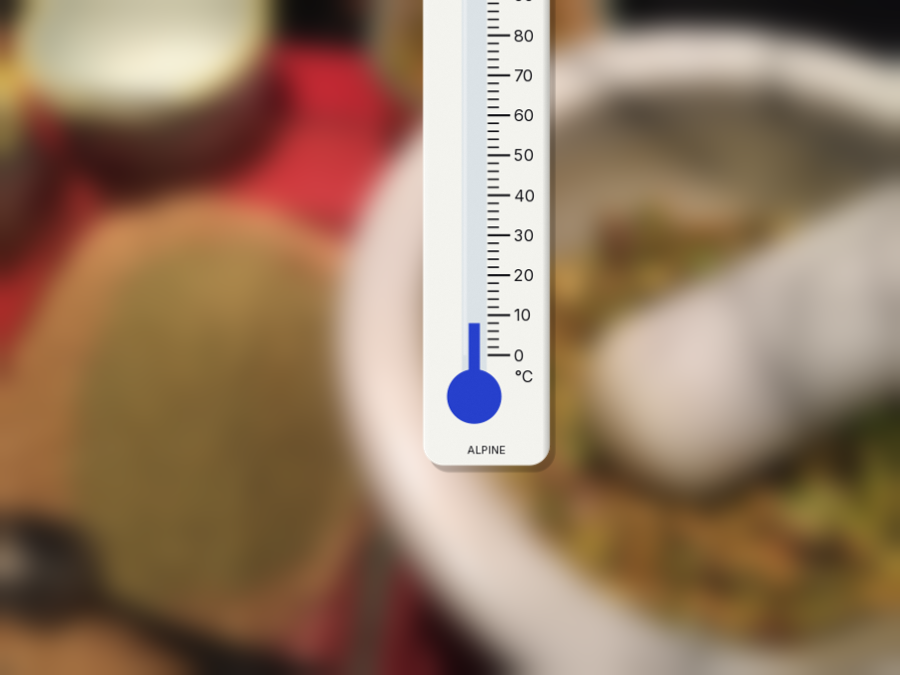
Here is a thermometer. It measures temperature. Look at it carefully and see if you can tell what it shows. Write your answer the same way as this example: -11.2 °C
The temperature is 8 °C
